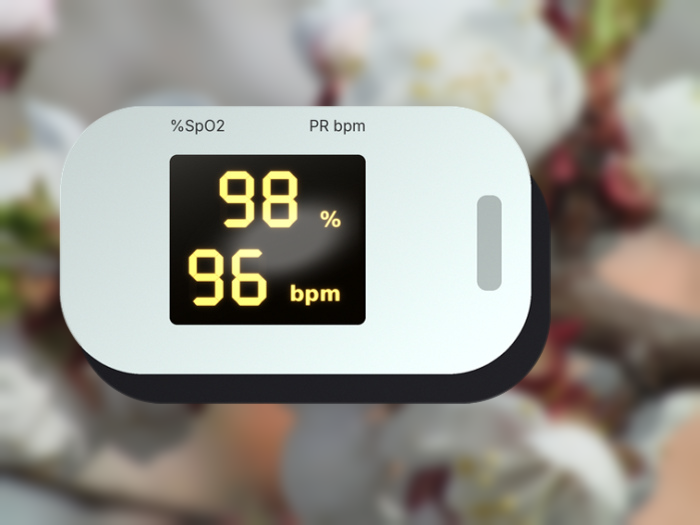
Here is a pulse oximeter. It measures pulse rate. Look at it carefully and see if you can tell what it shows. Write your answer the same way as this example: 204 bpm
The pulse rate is 96 bpm
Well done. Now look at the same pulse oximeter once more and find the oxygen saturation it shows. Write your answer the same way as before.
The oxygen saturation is 98 %
